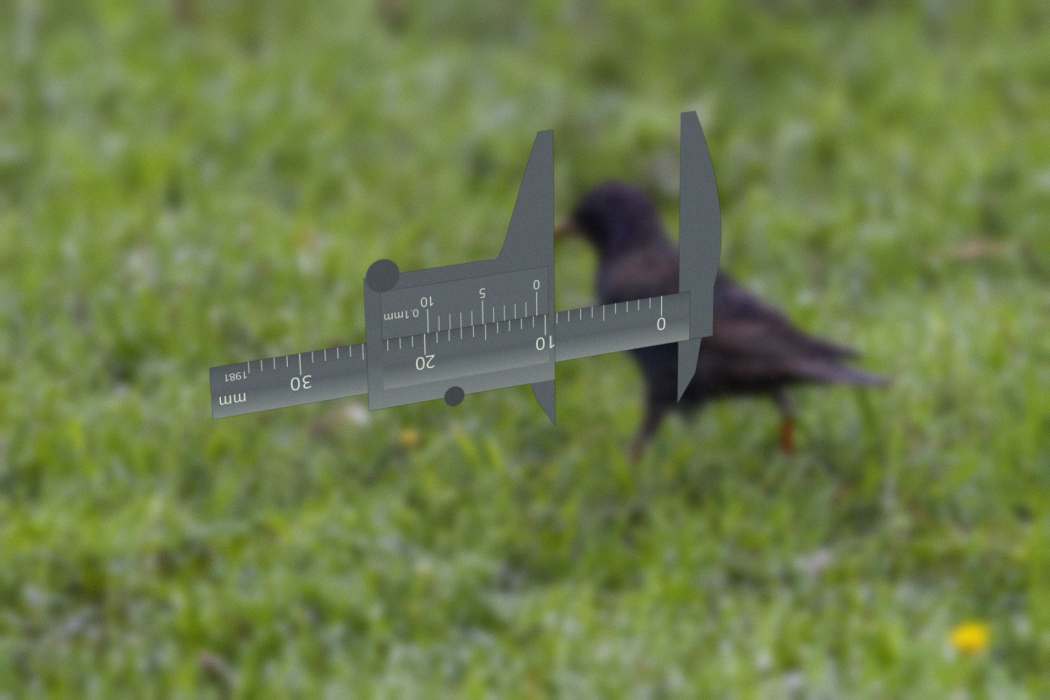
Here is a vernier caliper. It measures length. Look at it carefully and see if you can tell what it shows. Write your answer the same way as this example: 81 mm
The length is 10.7 mm
